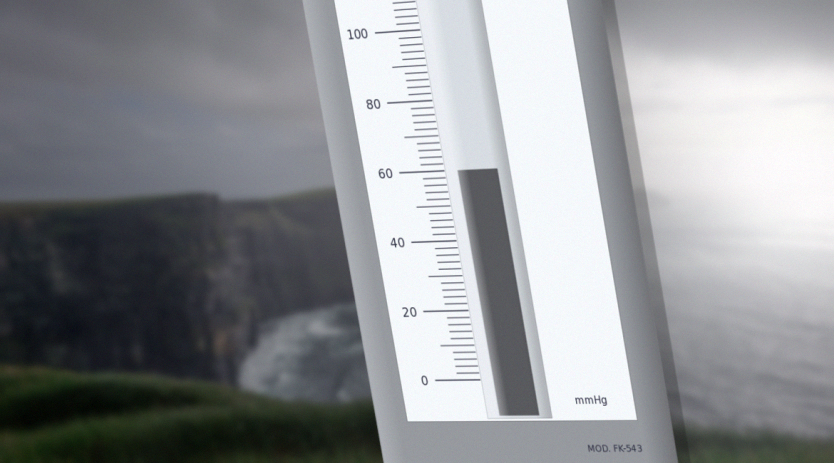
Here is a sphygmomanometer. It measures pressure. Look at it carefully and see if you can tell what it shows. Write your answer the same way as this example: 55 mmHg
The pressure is 60 mmHg
